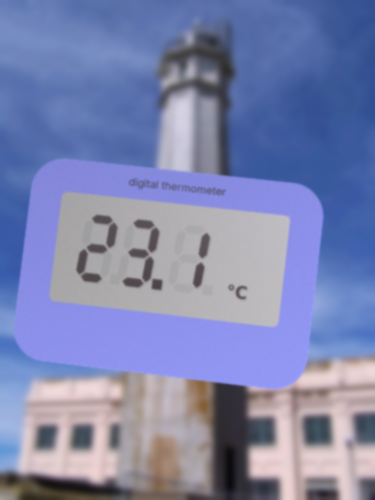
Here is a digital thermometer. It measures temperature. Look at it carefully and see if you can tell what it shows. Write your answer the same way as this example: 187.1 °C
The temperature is 23.1 °C
